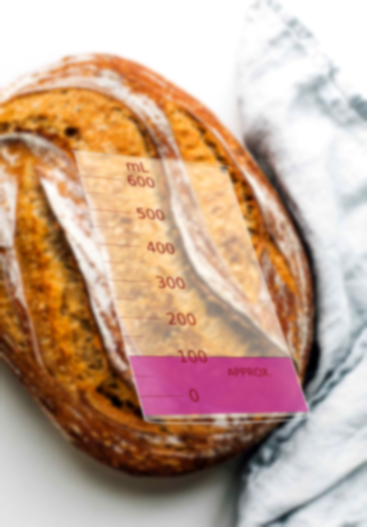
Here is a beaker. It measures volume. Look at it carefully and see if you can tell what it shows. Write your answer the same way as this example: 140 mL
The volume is 100 mL
